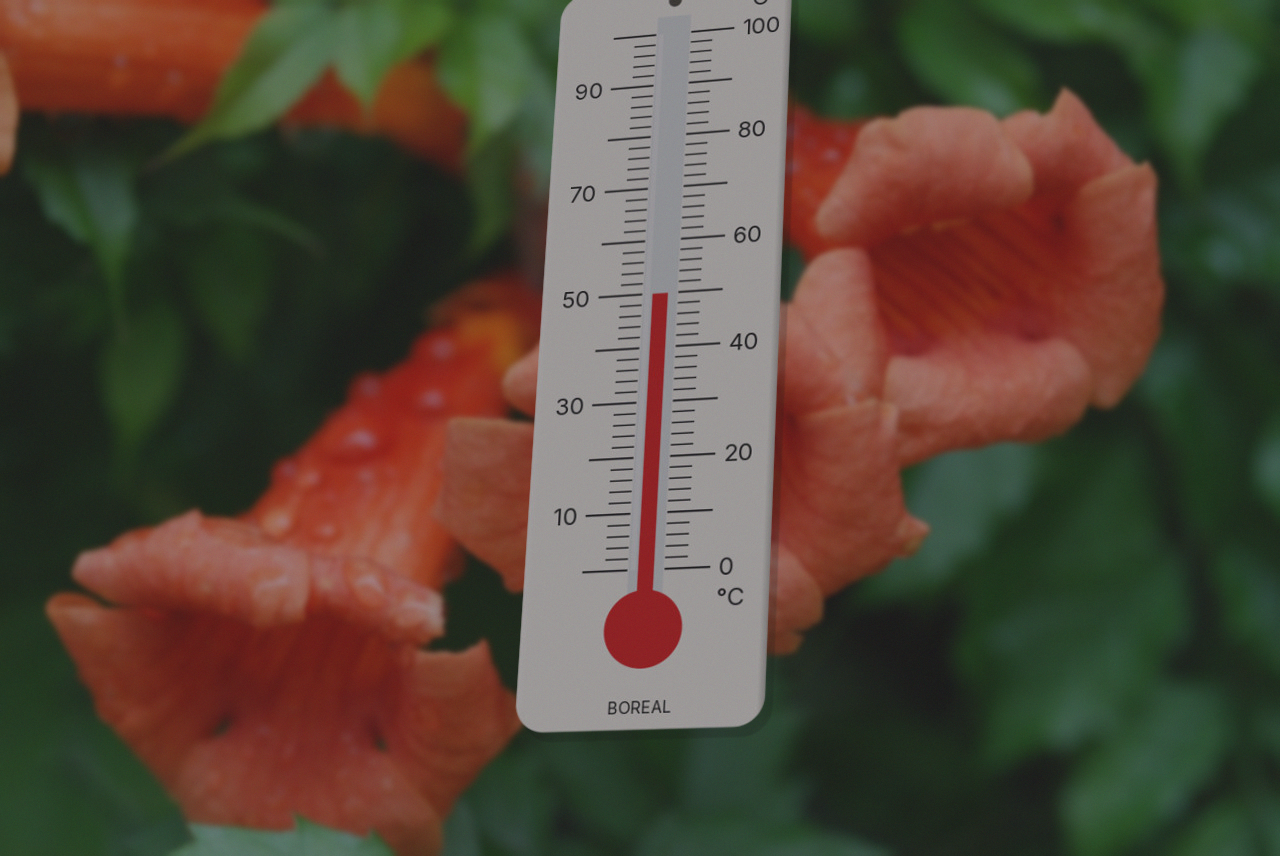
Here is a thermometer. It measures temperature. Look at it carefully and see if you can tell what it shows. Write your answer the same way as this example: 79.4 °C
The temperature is 50 °C
